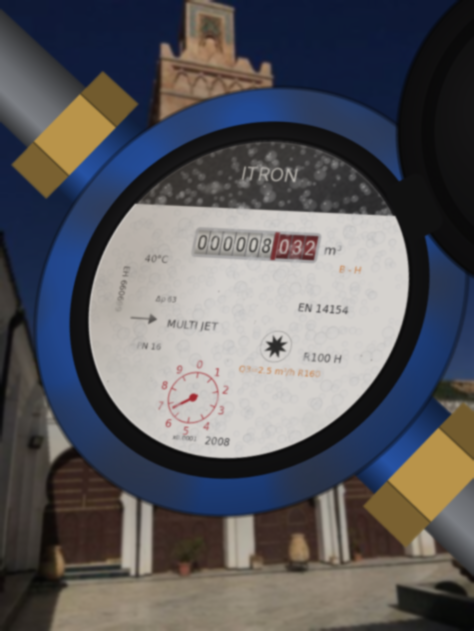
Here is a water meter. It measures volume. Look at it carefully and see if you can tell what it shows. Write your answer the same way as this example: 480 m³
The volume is 8.0326 m³
